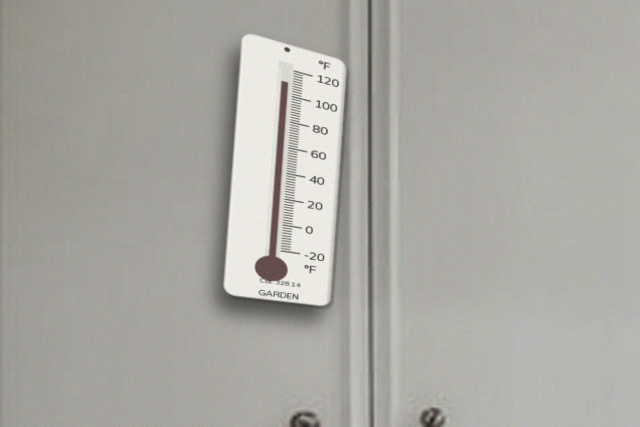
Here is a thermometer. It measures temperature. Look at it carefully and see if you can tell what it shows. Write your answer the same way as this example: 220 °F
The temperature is 110 °F
